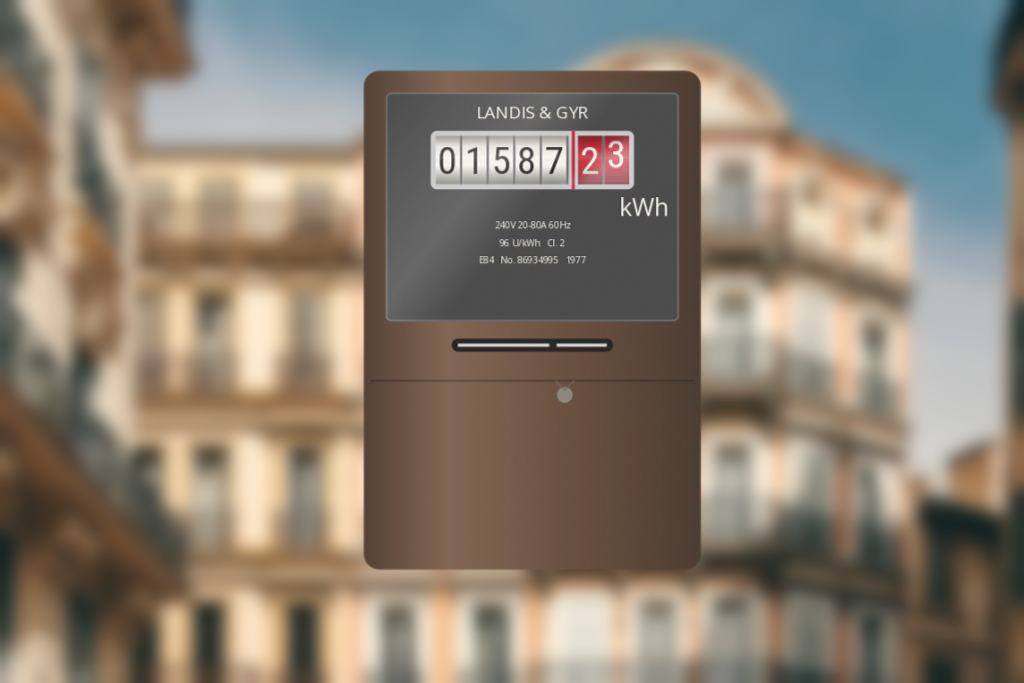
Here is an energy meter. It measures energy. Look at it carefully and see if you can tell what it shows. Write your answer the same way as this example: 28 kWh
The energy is 1587.23 kWh
